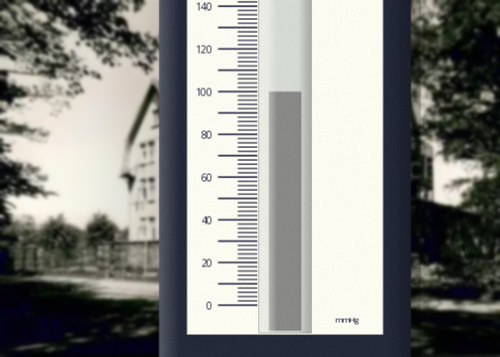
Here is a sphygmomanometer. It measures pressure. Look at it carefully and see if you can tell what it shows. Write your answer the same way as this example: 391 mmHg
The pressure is 100 mmHg
